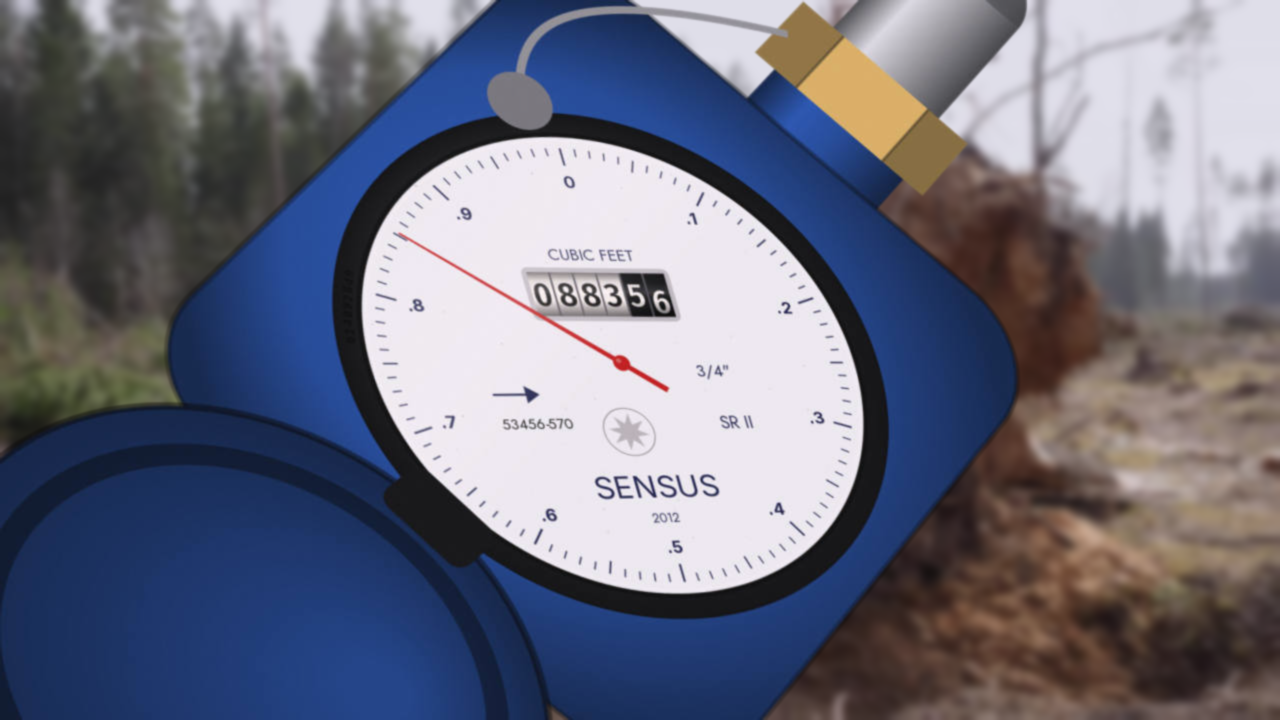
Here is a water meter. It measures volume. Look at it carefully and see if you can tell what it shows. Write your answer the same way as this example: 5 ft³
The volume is 88355.85 ft³
